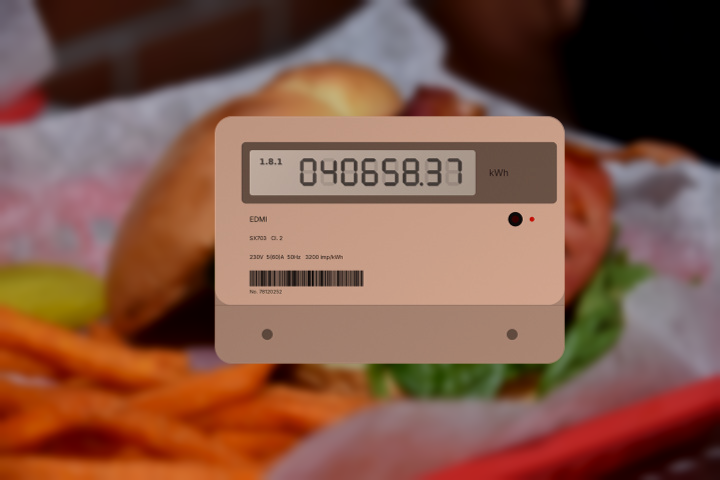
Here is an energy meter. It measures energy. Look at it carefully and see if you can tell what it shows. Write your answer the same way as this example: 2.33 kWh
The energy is 40658.37 kWh
